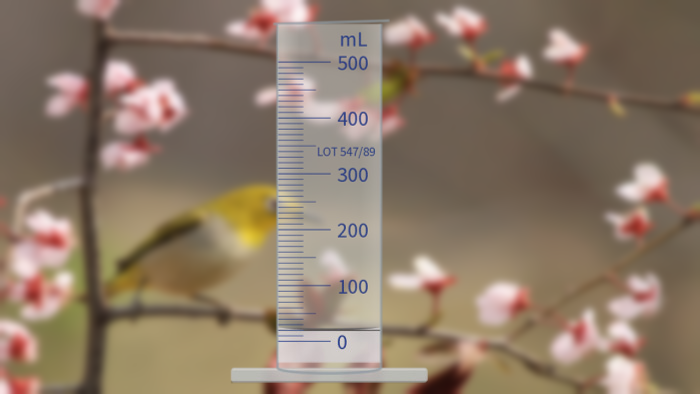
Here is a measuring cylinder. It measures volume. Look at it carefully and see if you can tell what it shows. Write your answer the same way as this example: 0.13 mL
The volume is 20 mL
